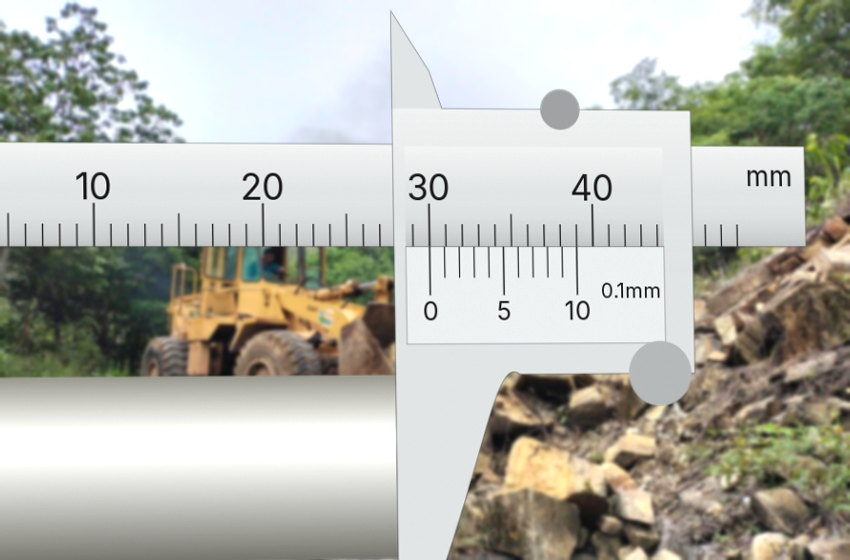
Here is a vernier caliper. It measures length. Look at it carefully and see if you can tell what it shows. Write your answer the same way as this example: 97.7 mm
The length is 30.0 mm
